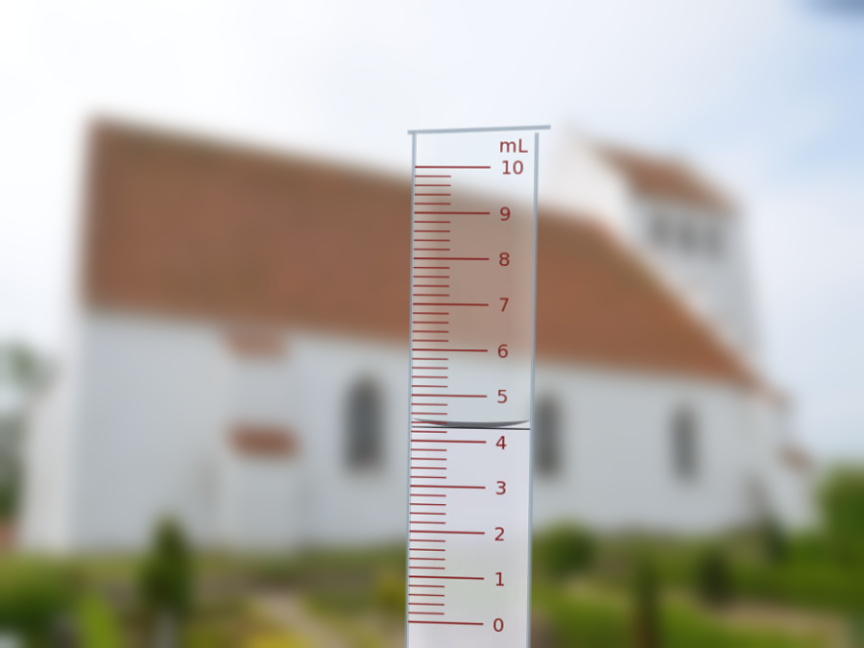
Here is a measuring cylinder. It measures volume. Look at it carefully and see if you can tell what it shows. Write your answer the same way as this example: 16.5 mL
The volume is 4.3 mL
